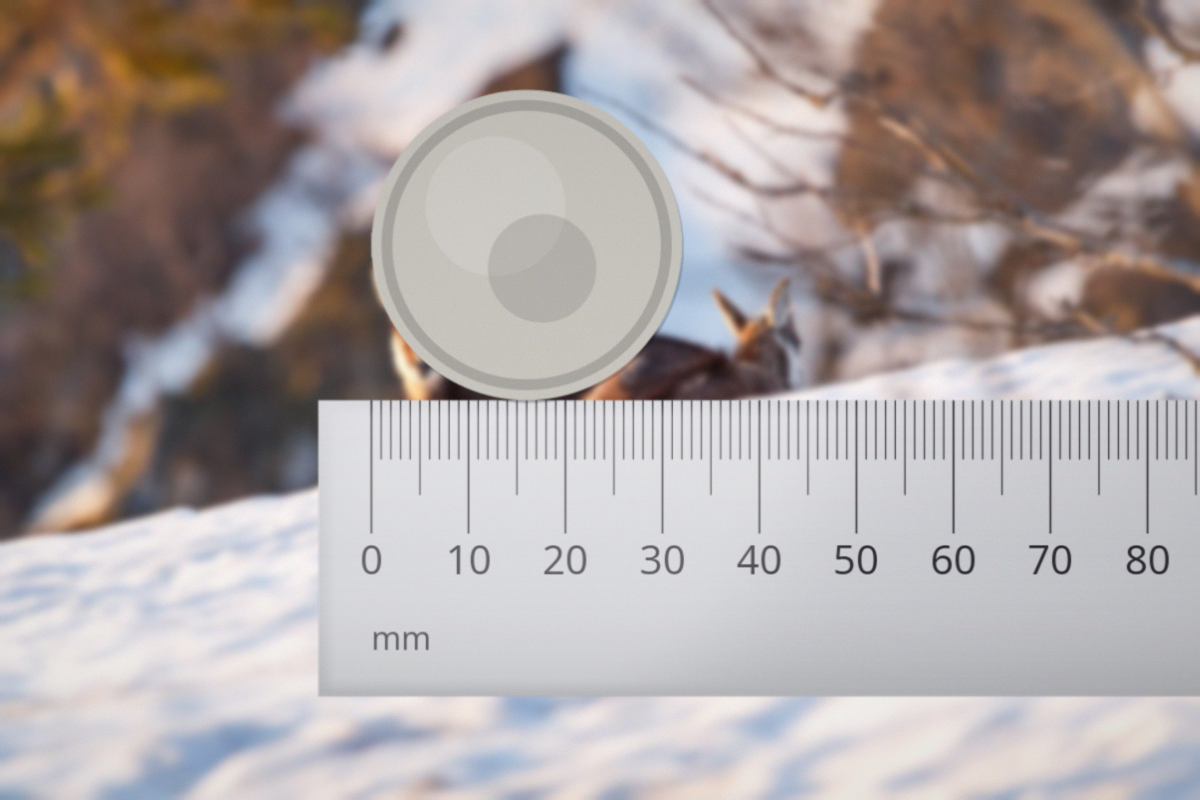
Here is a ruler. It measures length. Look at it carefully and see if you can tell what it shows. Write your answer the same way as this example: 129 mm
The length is 32 mm
